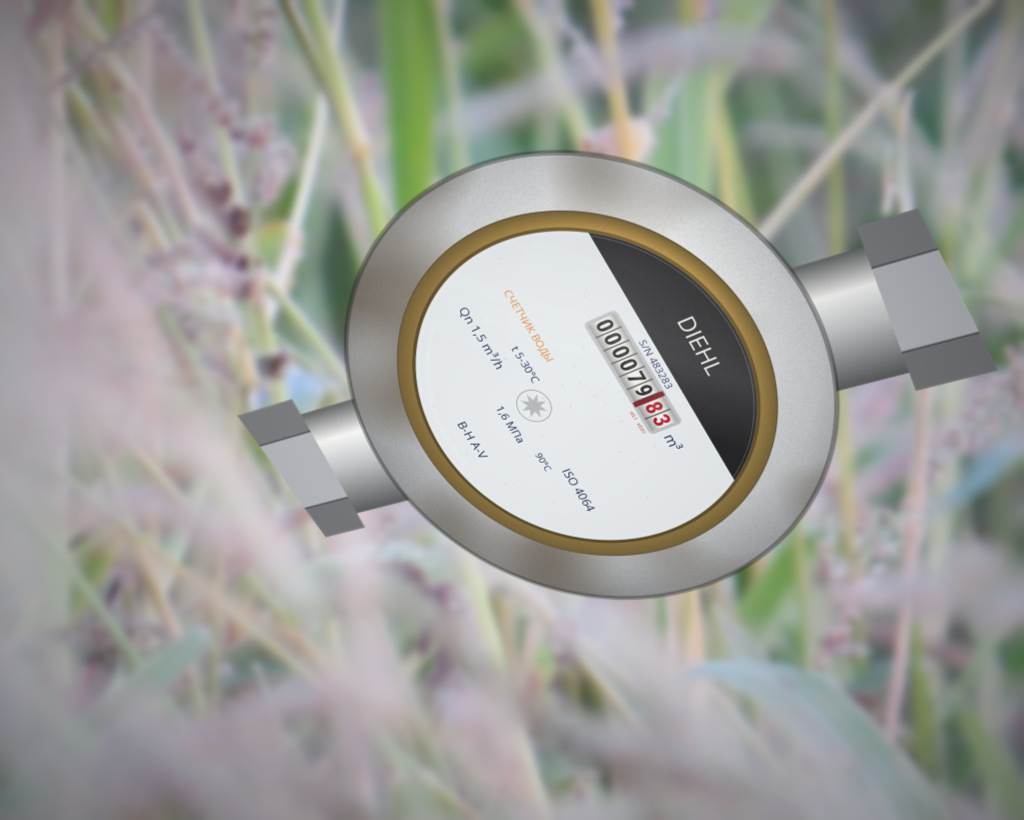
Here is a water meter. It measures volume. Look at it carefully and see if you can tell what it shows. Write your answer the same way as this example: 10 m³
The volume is 79.83 m³
